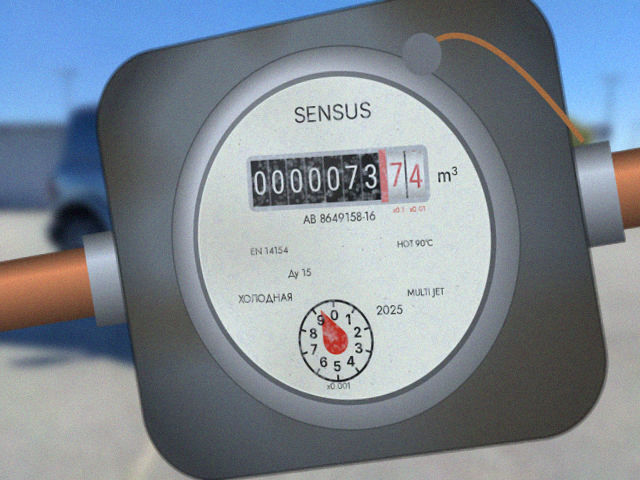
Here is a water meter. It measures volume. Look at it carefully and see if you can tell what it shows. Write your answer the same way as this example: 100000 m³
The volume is 73.739 m³
